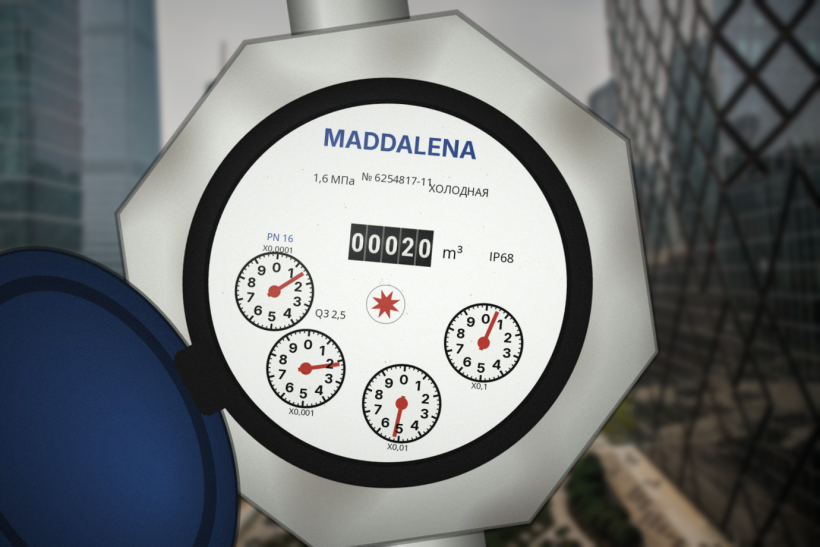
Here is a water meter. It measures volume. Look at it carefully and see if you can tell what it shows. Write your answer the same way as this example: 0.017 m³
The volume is 20.0521 m³
